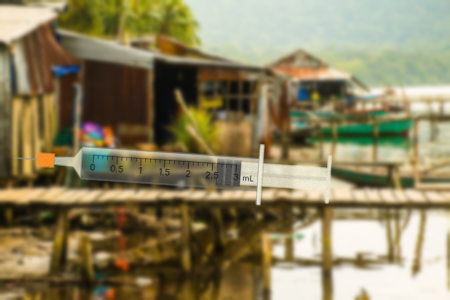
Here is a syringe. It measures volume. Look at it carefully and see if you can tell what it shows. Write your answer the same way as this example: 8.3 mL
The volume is 2.6 mL
